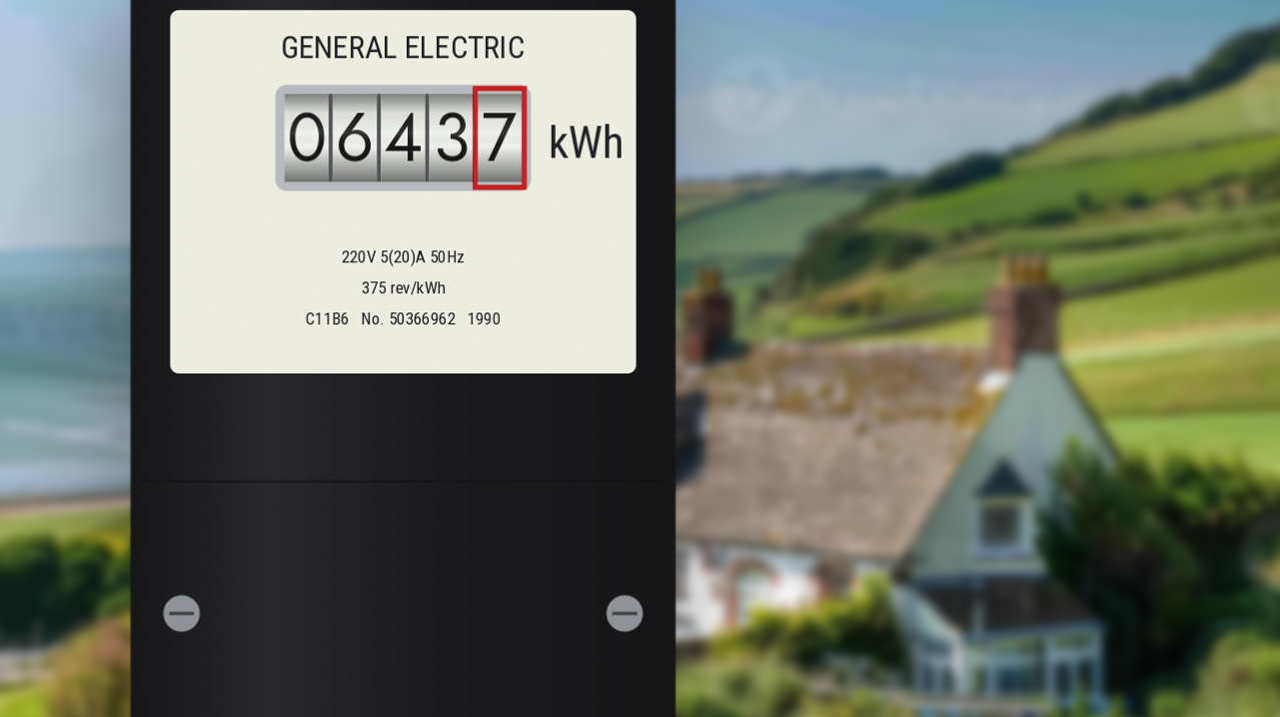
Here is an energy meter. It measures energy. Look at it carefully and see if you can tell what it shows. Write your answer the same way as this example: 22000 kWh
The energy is 643.7 kWh
